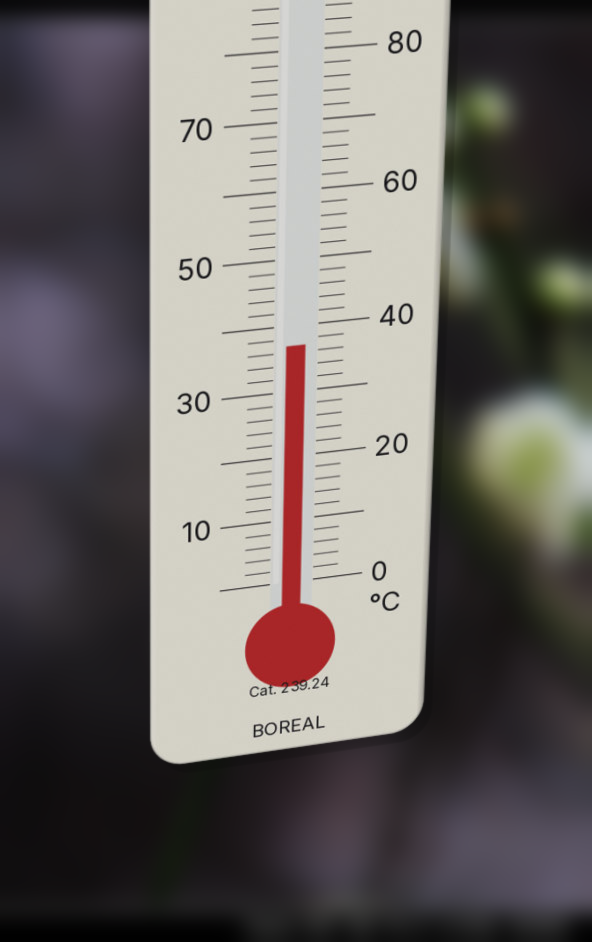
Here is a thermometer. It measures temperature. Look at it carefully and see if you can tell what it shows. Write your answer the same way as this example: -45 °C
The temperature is 37 °C
